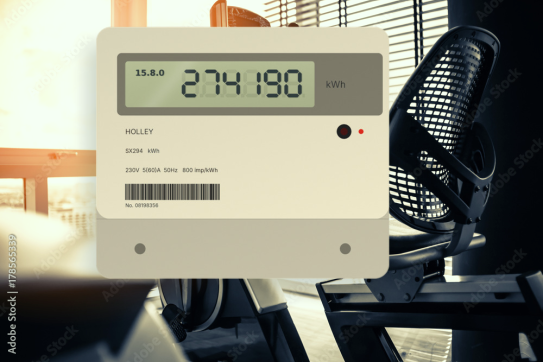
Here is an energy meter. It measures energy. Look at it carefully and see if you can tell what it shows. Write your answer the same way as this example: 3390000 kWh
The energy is 274190 kWh
